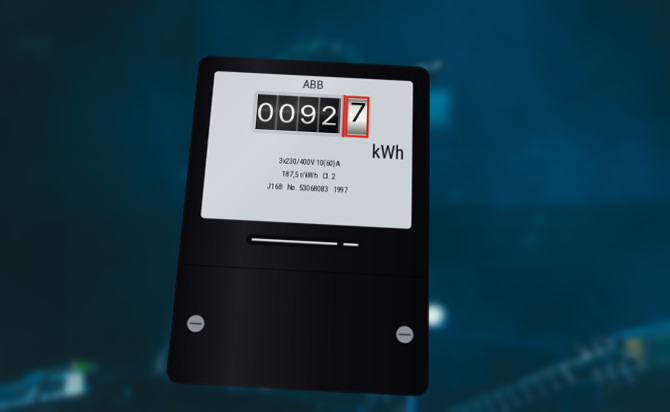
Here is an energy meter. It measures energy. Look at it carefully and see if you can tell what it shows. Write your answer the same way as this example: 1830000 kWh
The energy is 92.7 kWh
